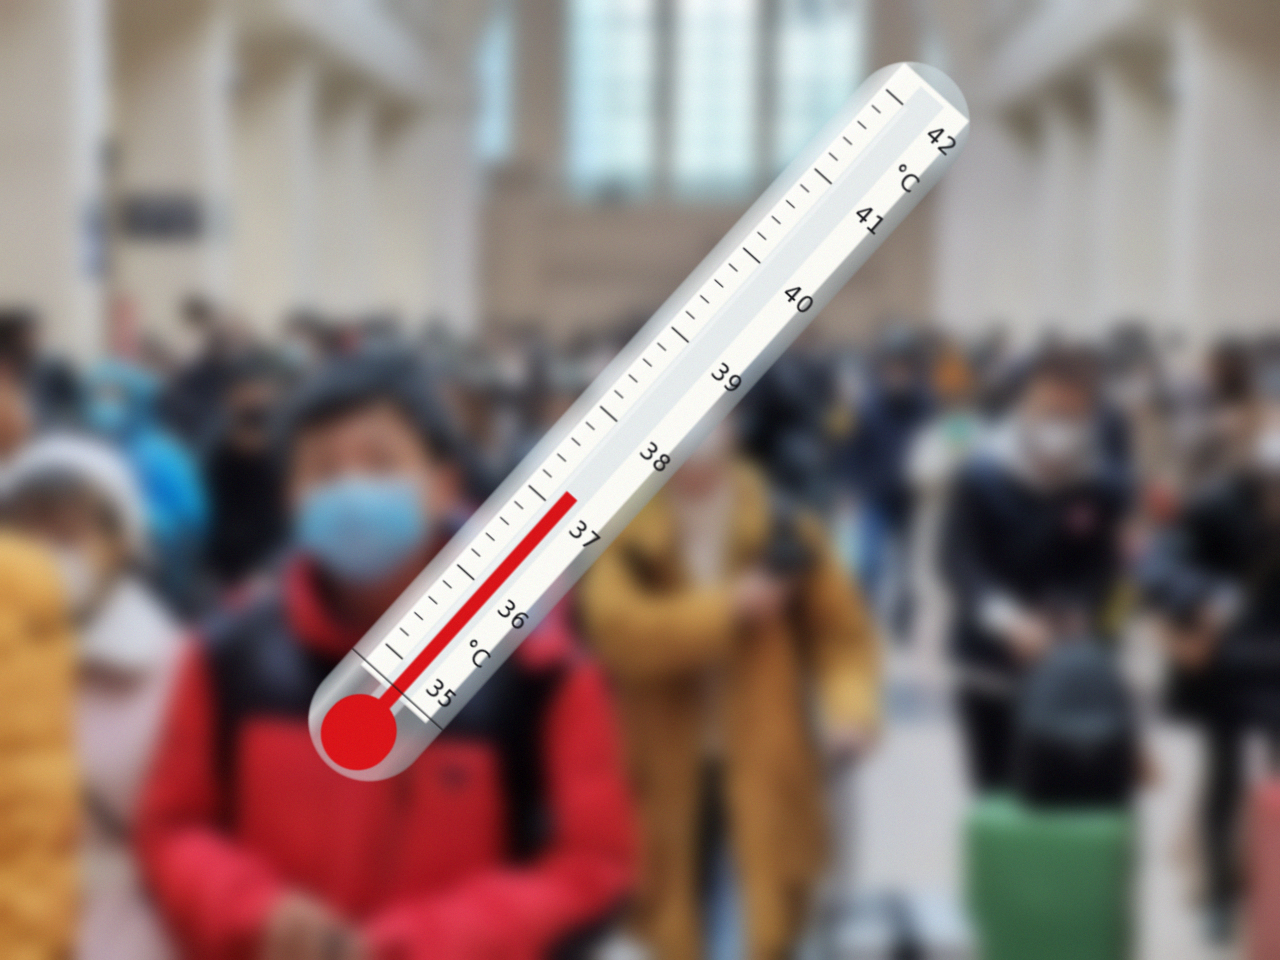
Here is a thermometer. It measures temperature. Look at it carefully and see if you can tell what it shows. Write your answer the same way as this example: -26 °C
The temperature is 37.2 °C
